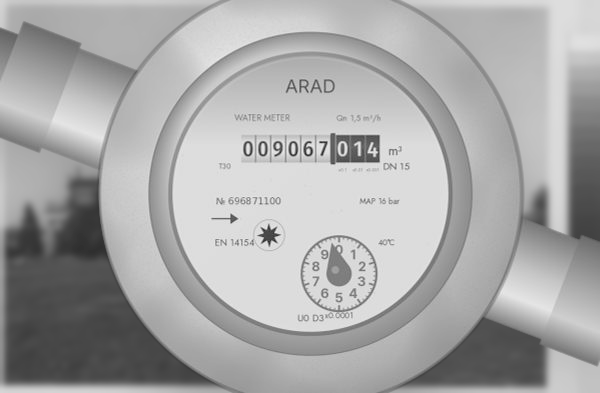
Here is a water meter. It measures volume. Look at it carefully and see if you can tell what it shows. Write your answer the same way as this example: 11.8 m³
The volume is 9067.0139 m³
